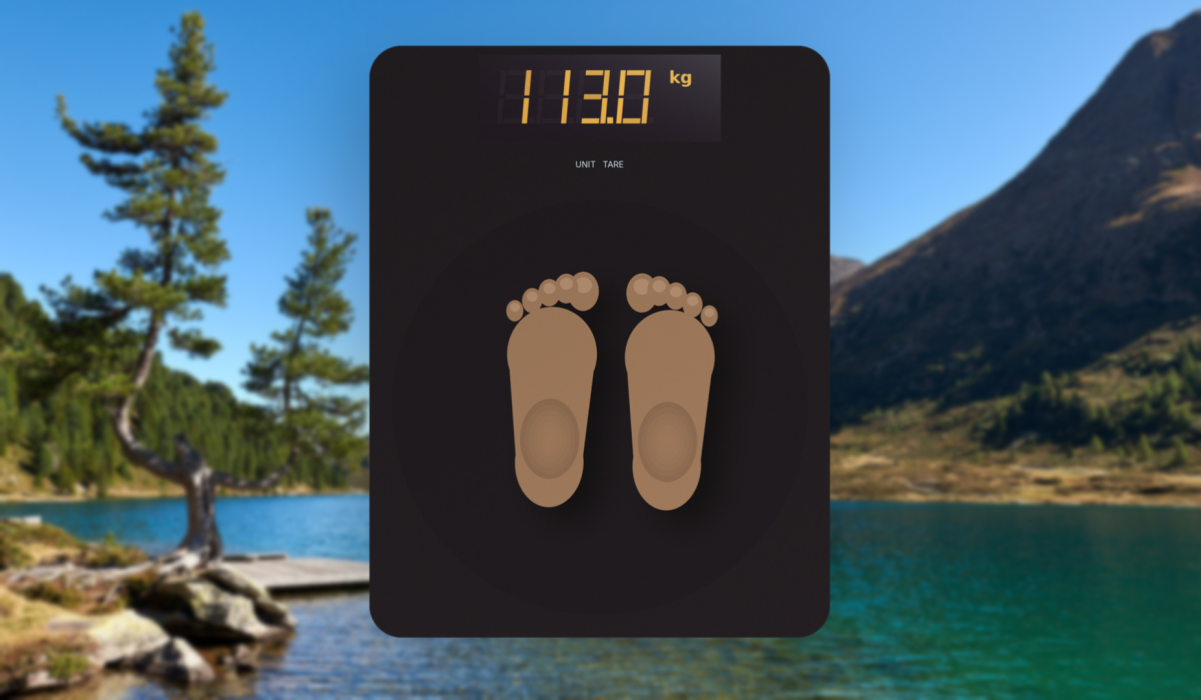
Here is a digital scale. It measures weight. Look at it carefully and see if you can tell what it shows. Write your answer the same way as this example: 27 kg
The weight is 113.0 kg
